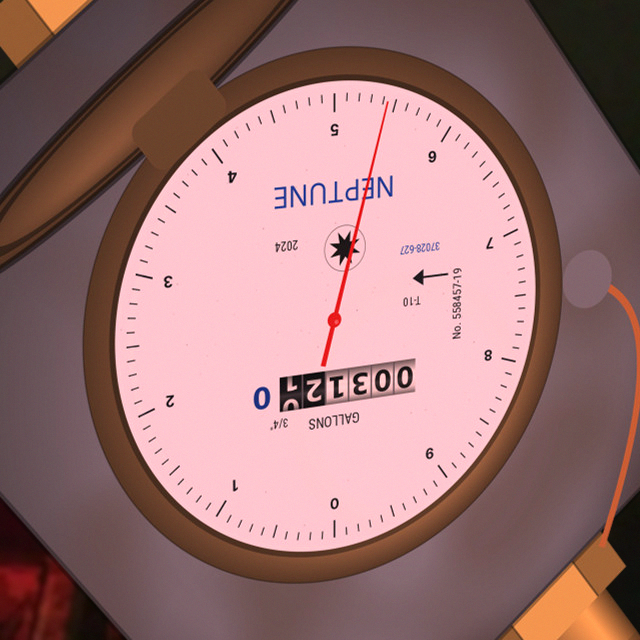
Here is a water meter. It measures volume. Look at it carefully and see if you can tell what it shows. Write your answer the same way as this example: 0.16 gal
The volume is 31205.4 gal
